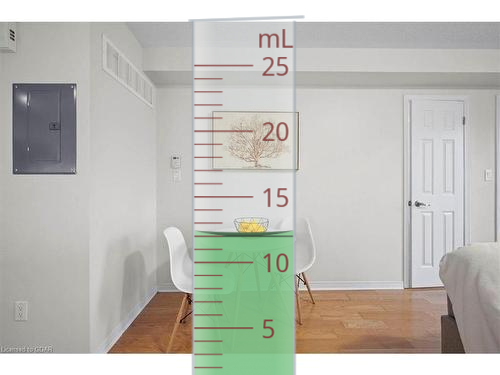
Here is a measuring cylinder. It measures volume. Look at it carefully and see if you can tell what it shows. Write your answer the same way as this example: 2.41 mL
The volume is 12 mL
